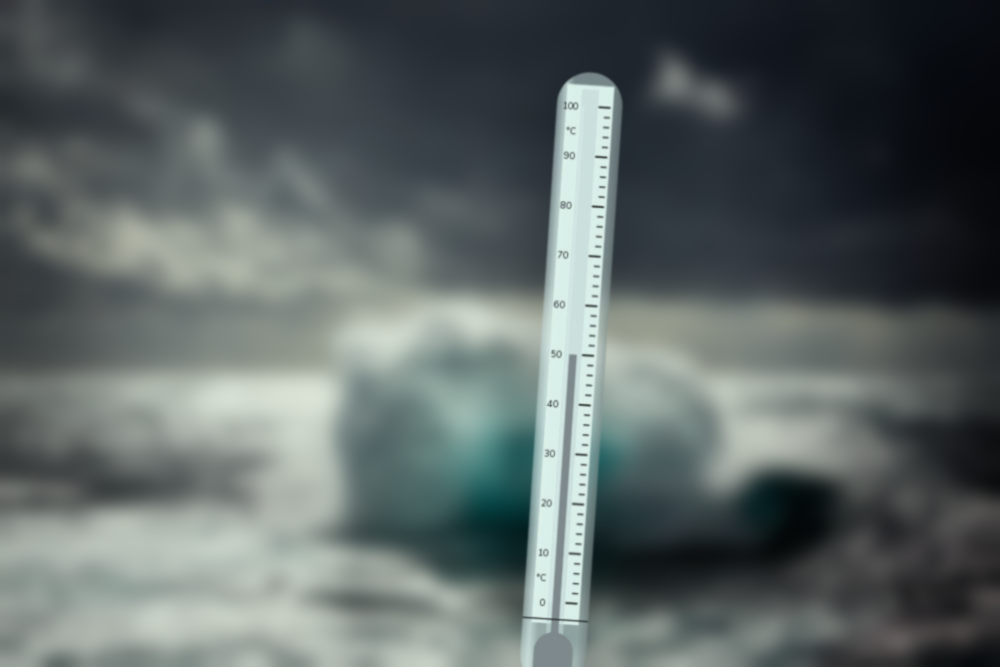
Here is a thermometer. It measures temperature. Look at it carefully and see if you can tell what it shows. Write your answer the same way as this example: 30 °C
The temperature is 50 °C
